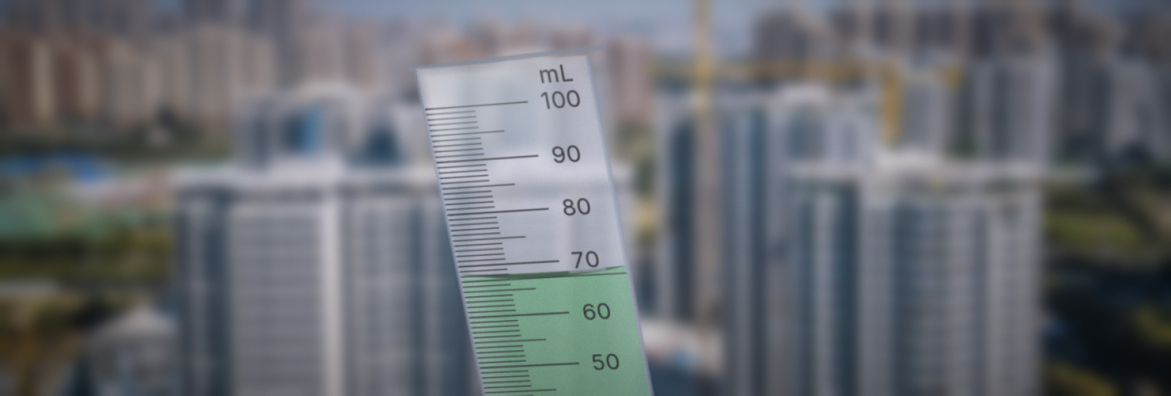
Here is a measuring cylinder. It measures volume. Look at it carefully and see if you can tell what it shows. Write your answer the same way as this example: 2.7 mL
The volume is 67 mL
